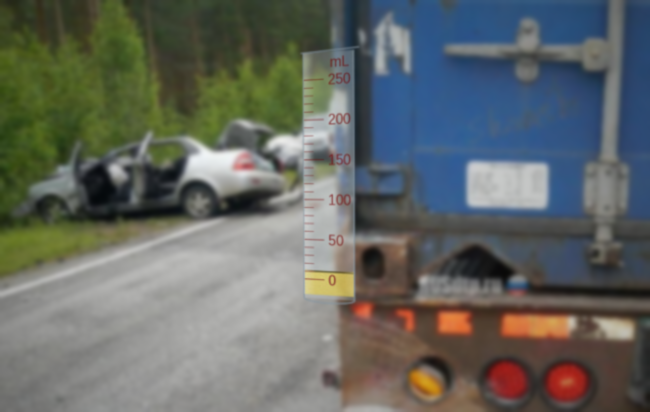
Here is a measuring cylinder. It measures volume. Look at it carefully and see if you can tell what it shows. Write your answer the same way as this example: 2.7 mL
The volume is 10 mL
